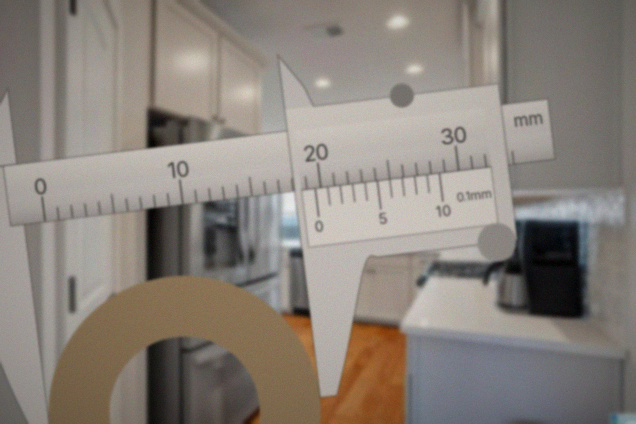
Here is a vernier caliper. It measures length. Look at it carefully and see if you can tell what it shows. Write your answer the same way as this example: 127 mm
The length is 19.6 mm
